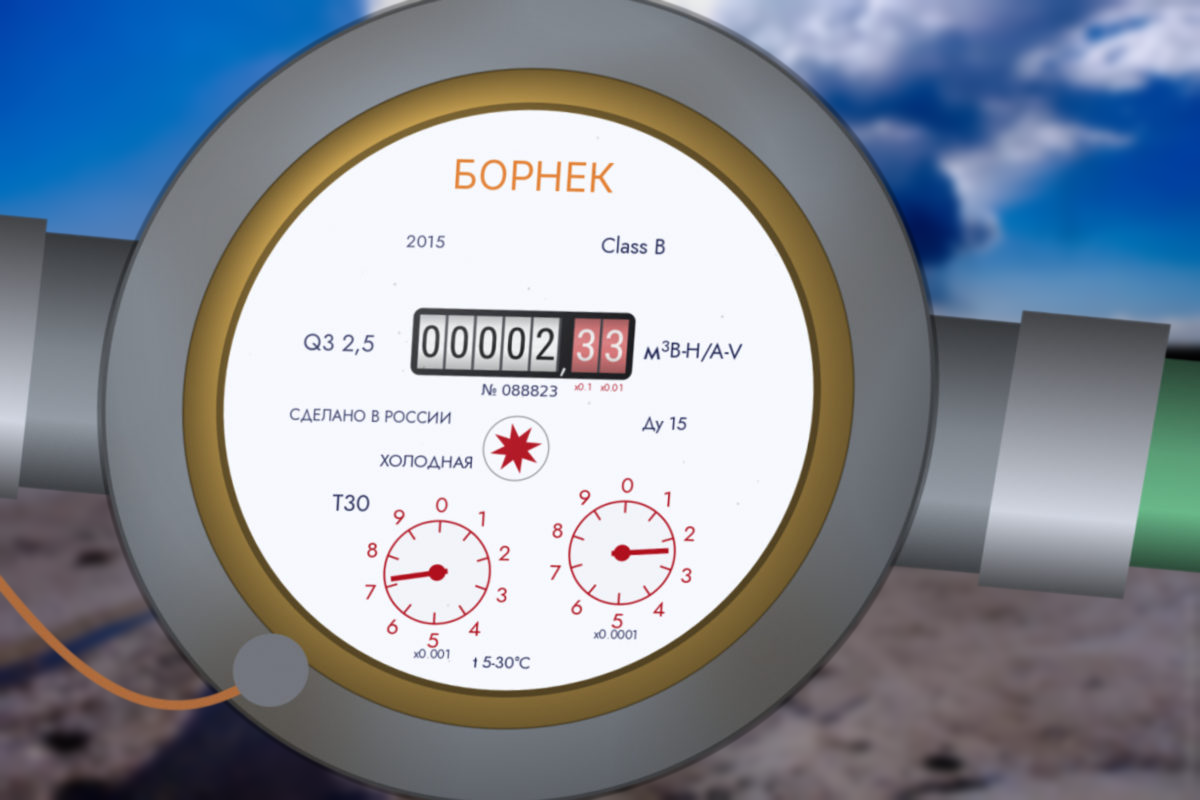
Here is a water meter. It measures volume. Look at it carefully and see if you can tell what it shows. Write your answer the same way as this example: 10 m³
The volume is 2.3372 m³
